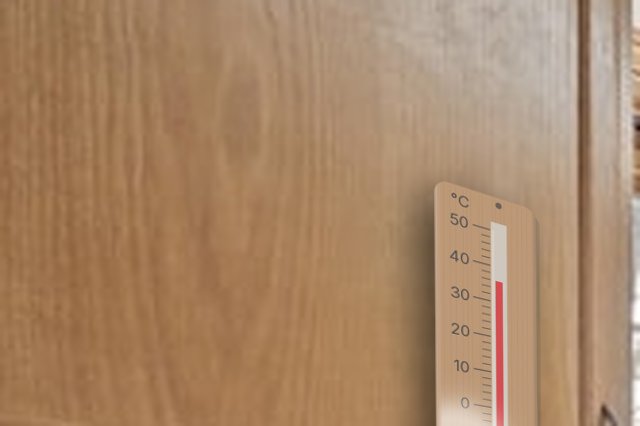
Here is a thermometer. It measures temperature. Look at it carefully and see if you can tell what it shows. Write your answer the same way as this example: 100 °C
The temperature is 36 °C
